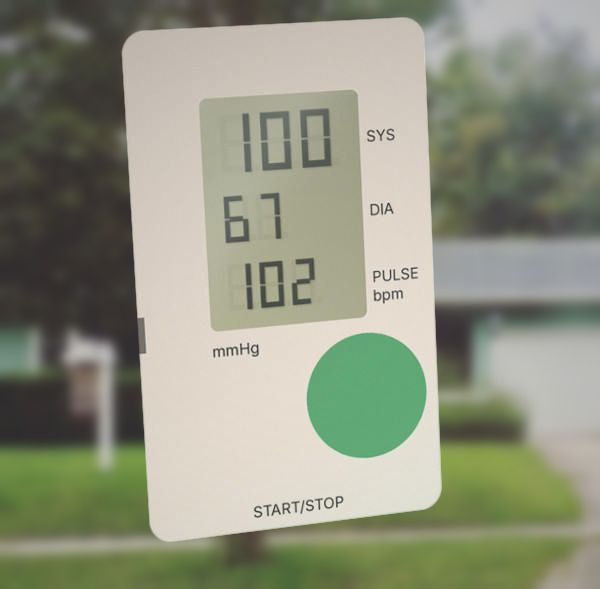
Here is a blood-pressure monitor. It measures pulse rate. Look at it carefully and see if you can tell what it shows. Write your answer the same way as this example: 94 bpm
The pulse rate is 102 bpm
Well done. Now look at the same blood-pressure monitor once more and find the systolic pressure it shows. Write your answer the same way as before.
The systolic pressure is 100 mmHg
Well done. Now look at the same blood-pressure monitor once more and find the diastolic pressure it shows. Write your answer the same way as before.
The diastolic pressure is 67 mmHg
